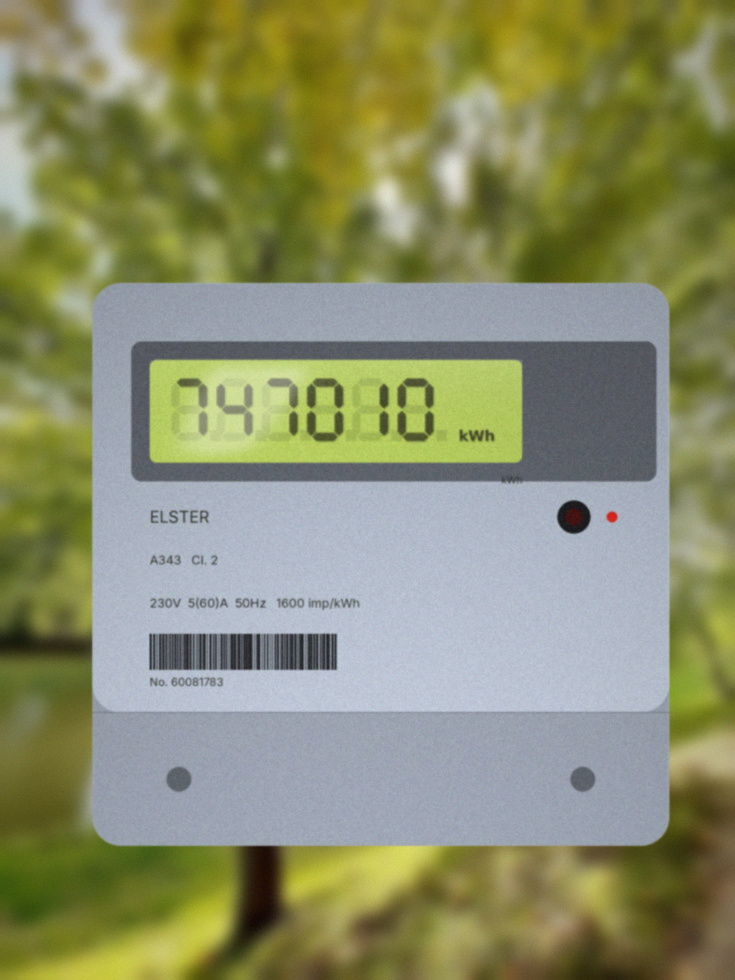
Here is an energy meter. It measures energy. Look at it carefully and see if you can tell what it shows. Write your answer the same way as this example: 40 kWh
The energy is 747010 kWh
